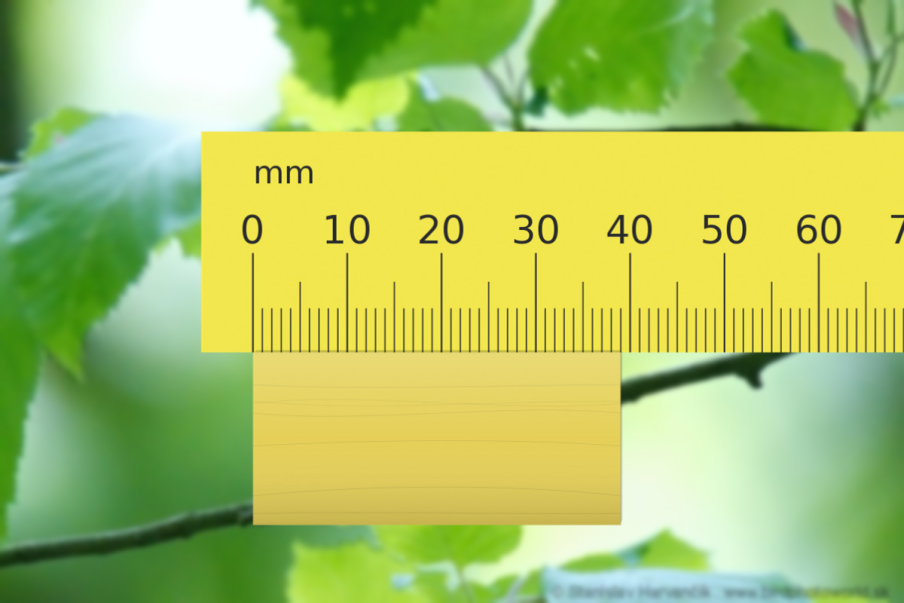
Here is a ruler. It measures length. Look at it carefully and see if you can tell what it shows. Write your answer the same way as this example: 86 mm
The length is 39 mm
